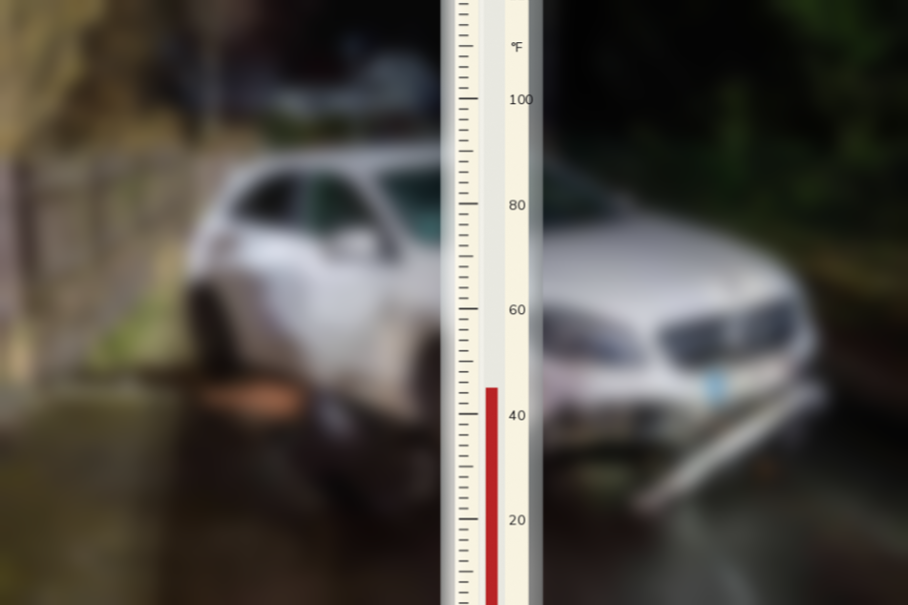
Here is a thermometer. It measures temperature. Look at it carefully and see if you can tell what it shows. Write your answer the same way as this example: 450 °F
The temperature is 45 °F
